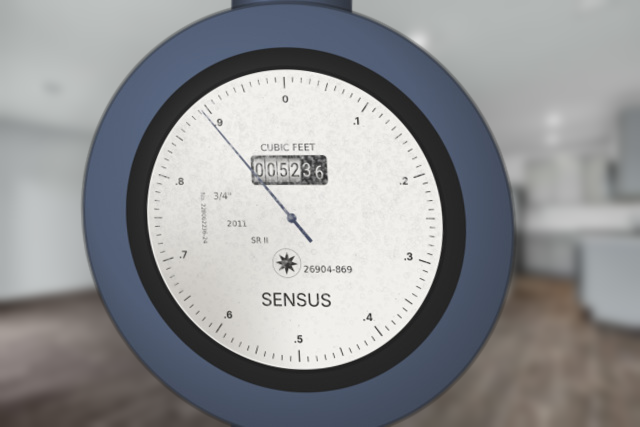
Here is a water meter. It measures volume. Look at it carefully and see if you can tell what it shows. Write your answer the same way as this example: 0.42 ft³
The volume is 5235.89 ft³
